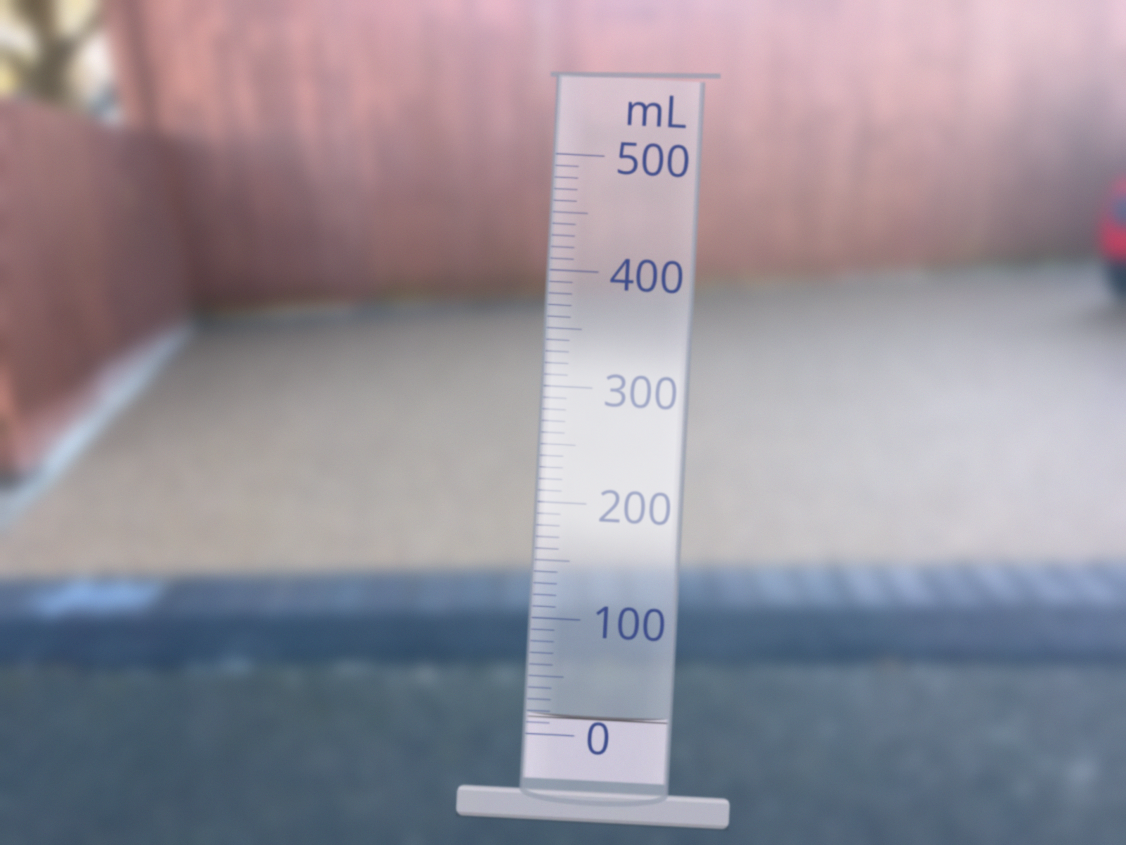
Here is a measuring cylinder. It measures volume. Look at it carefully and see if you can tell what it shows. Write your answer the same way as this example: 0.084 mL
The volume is 15 mL
